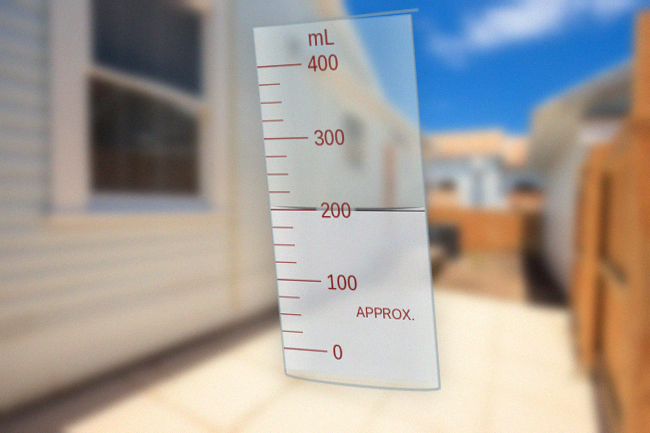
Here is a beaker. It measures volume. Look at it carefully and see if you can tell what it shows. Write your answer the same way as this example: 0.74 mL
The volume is 200 mL
